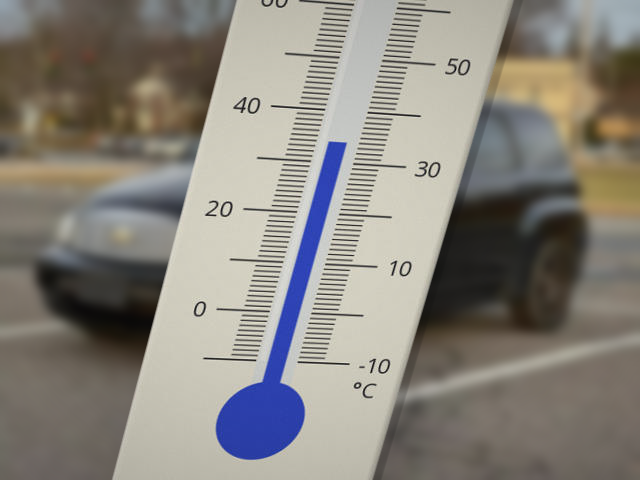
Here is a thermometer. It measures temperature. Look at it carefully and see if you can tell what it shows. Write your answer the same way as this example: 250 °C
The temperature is 34 °C
